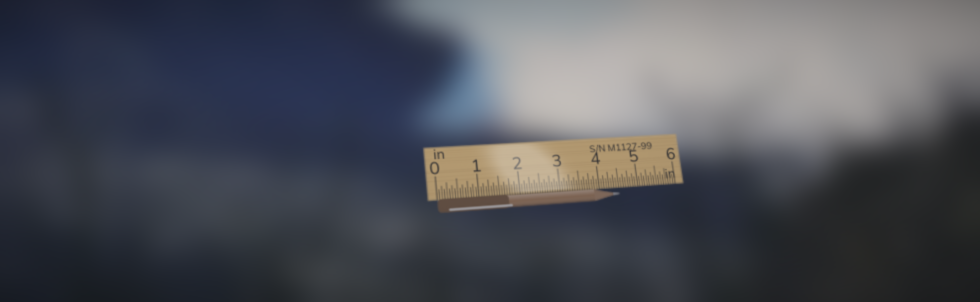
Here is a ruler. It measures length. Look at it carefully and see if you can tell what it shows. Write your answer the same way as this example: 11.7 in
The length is 4.5 in
